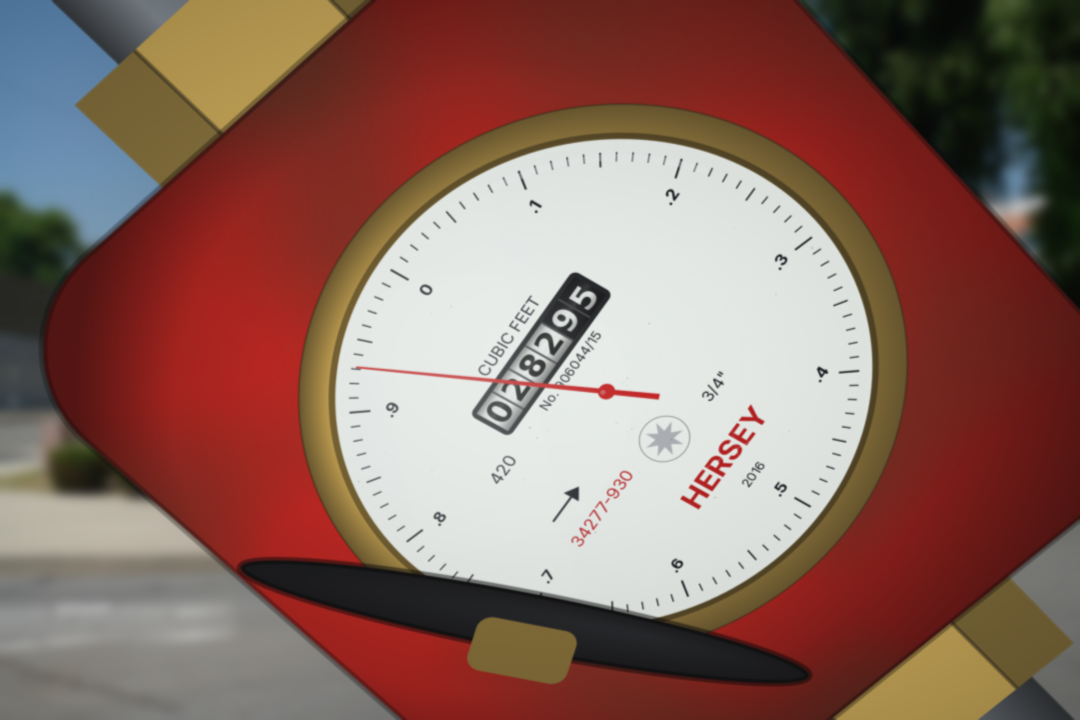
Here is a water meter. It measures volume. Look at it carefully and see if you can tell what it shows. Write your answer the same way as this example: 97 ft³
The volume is 28294.93 ft³
